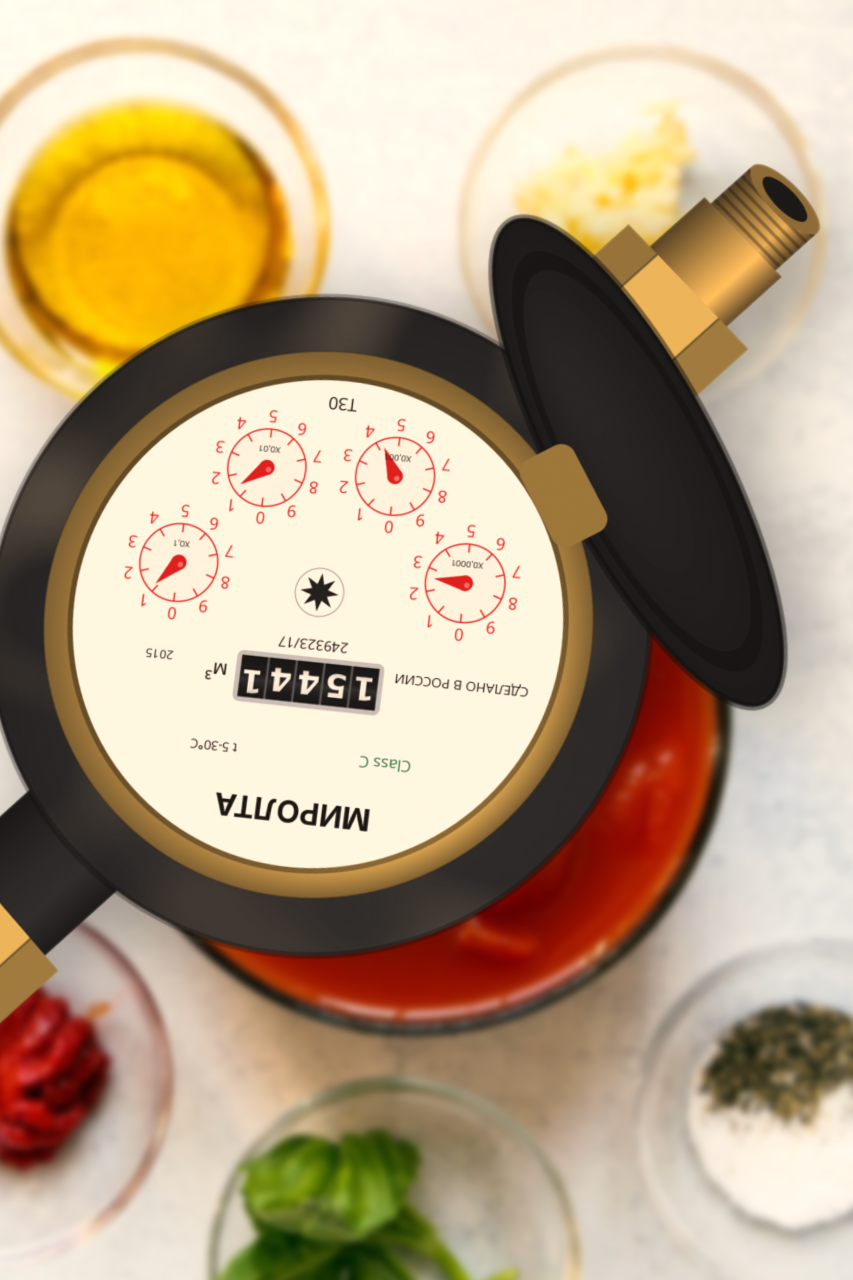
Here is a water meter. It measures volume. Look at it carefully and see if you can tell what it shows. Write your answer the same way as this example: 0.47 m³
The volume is 15441.1142 m³
